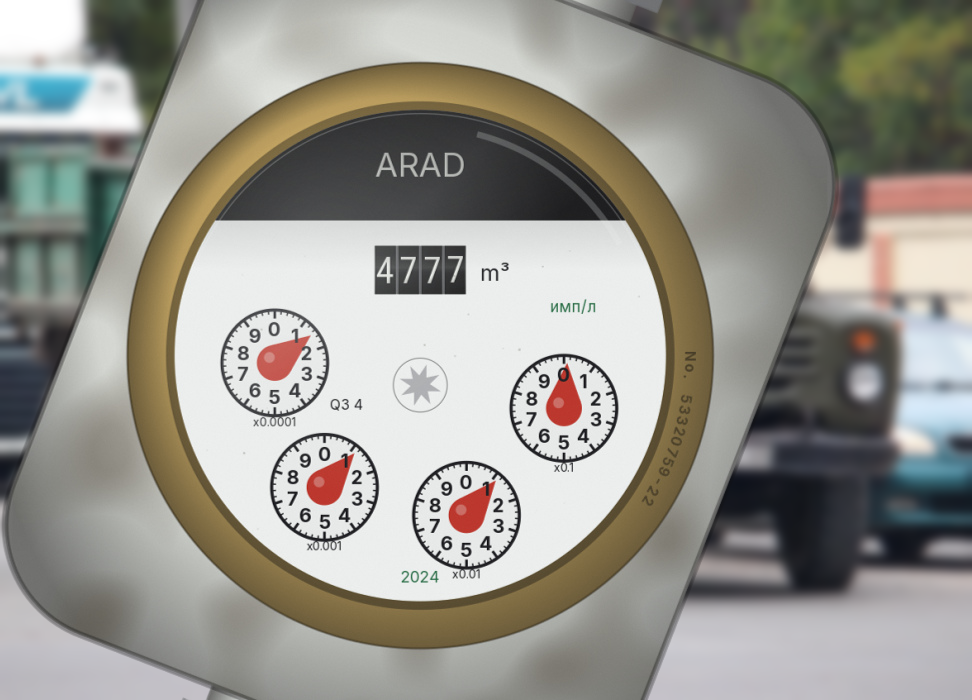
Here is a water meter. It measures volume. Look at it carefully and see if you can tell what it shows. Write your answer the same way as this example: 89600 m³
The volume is 4777.0111 m³
